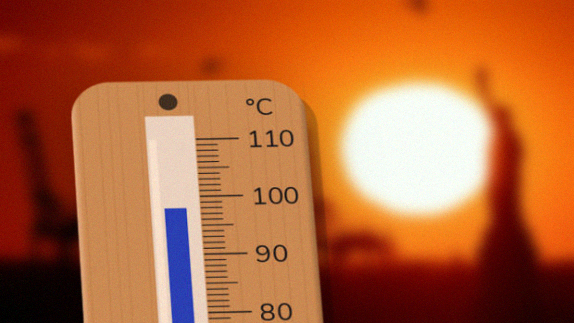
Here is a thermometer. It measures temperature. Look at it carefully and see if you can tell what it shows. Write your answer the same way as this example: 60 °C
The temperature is 98 °C
